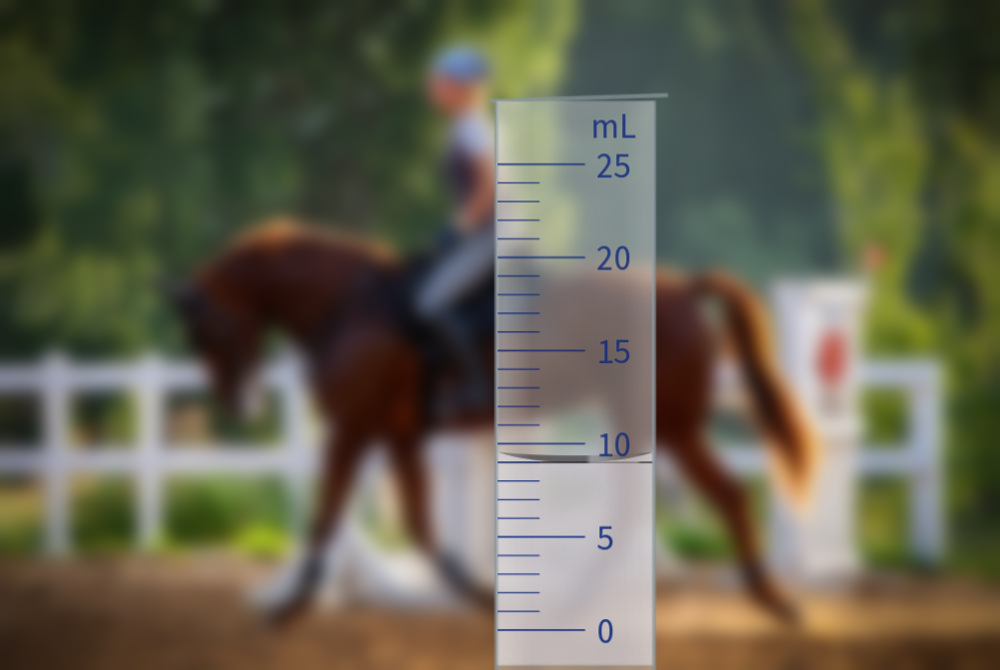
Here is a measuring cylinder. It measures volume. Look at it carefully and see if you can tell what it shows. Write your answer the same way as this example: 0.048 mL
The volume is 9 mL
